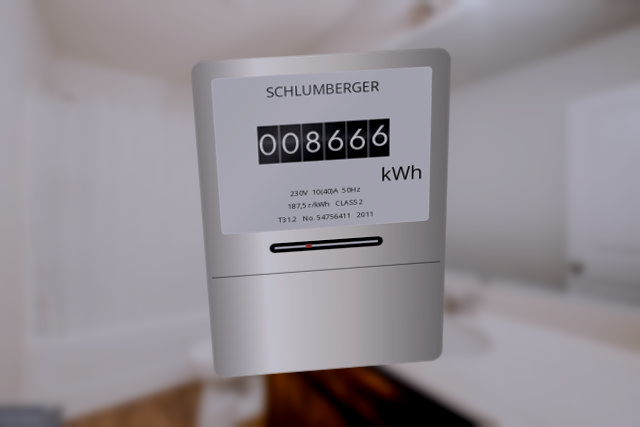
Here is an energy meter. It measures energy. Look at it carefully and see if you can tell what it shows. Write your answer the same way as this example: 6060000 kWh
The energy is 8666 kWh
